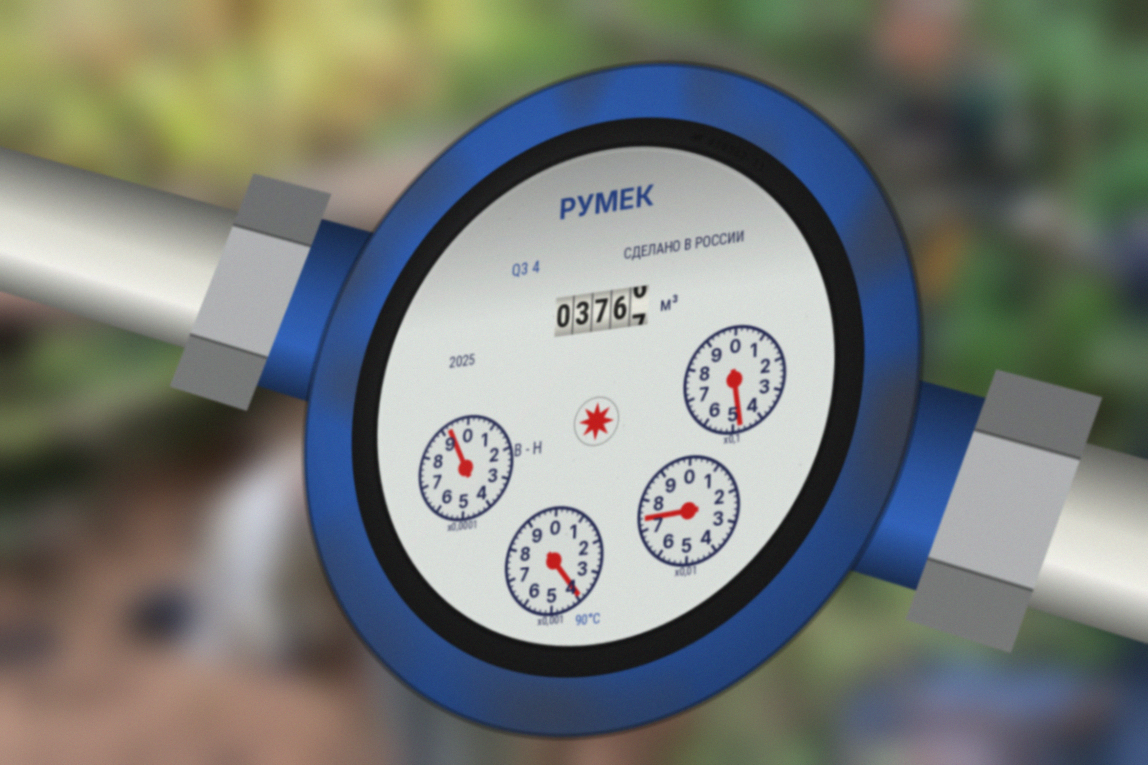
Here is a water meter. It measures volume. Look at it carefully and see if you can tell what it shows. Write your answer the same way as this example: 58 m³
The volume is 3766.4739 m³
